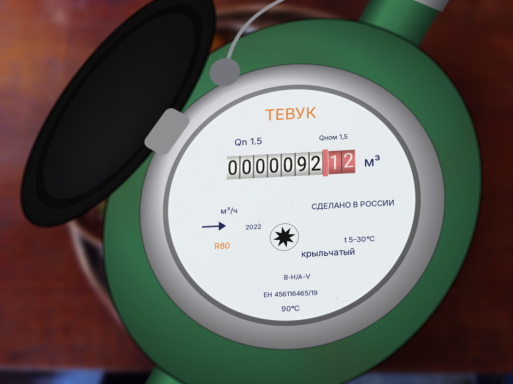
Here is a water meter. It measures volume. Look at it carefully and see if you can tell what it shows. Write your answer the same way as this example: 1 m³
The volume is 92.12 m³
